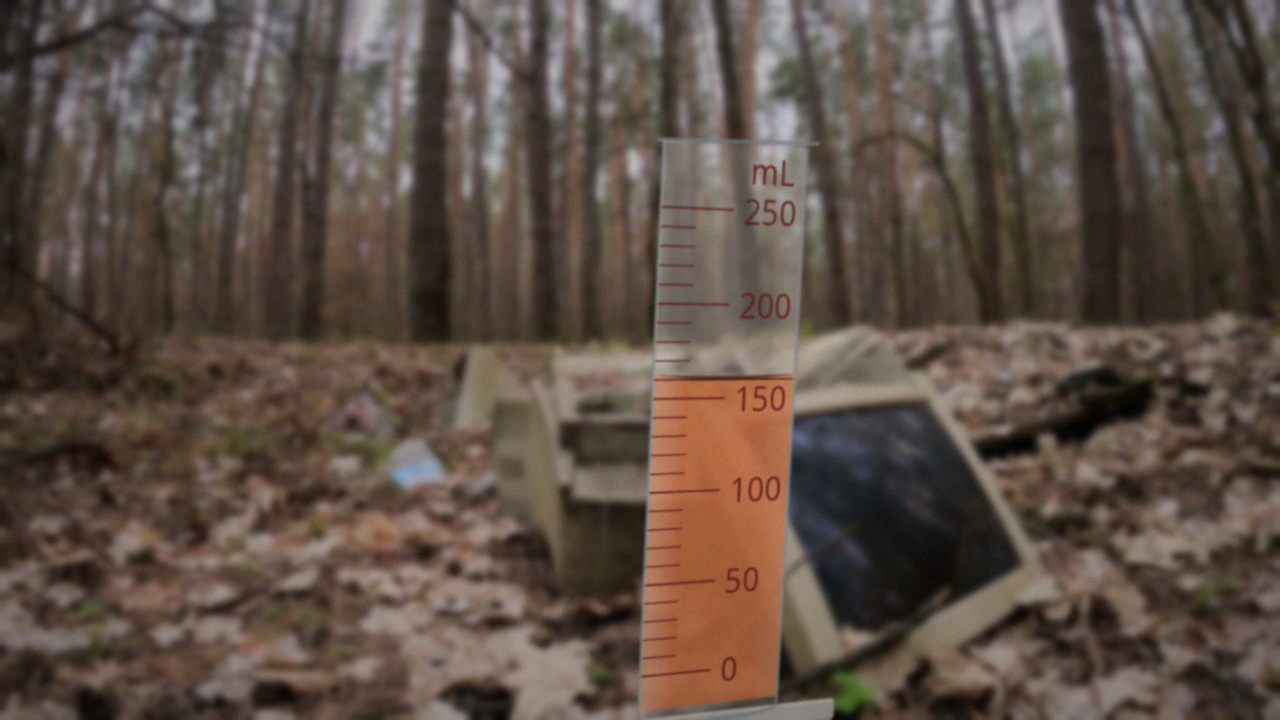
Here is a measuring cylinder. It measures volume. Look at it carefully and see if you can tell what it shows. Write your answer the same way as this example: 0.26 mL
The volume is 160 mL
